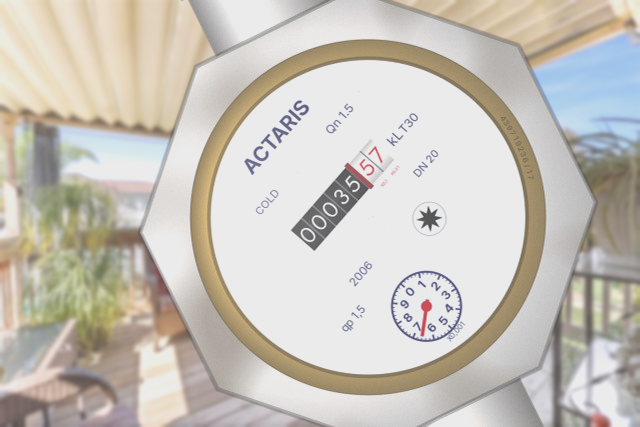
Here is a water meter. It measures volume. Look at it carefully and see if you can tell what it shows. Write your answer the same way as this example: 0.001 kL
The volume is 35.576 kL
